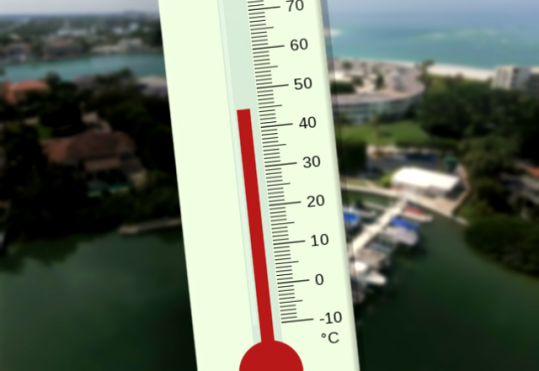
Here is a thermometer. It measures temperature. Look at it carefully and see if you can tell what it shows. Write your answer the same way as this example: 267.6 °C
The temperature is 45 °C
